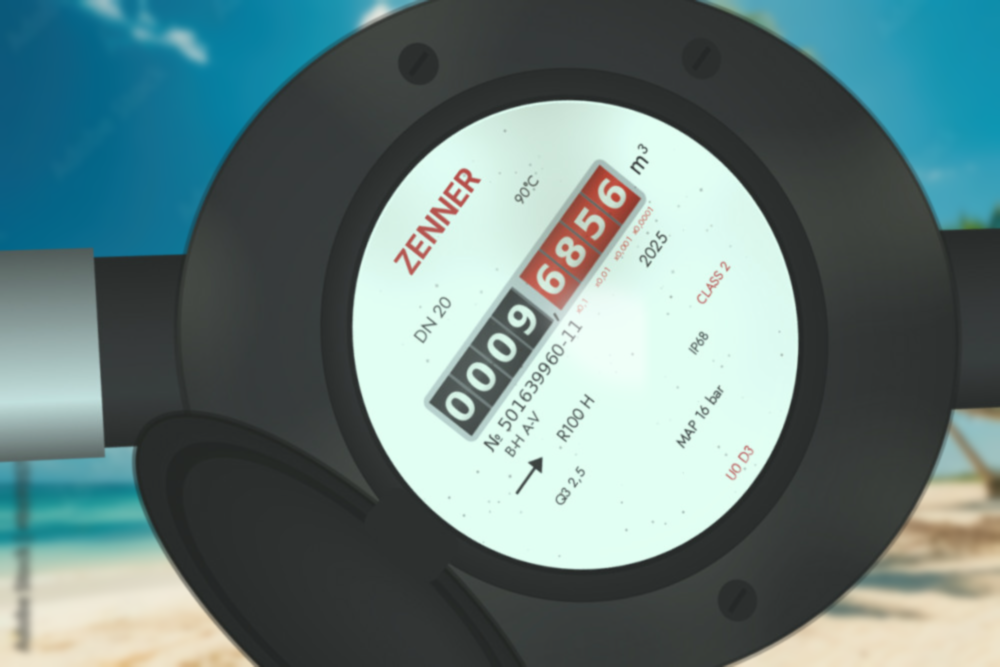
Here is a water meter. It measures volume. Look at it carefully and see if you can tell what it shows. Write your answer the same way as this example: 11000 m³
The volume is 9.6856 m³
